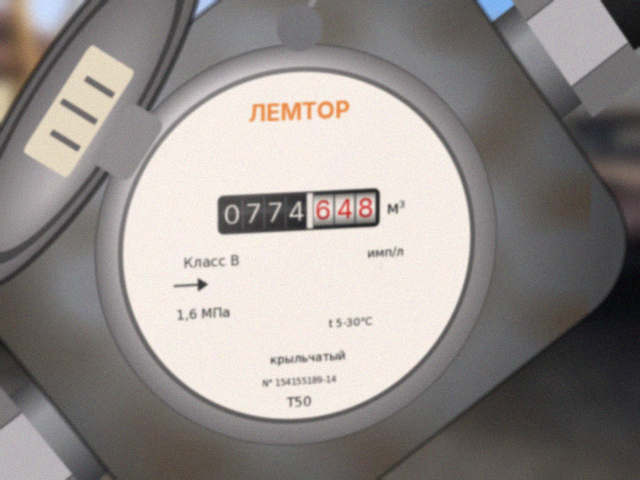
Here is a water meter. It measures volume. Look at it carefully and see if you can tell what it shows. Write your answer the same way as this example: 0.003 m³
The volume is 774.648 m³
